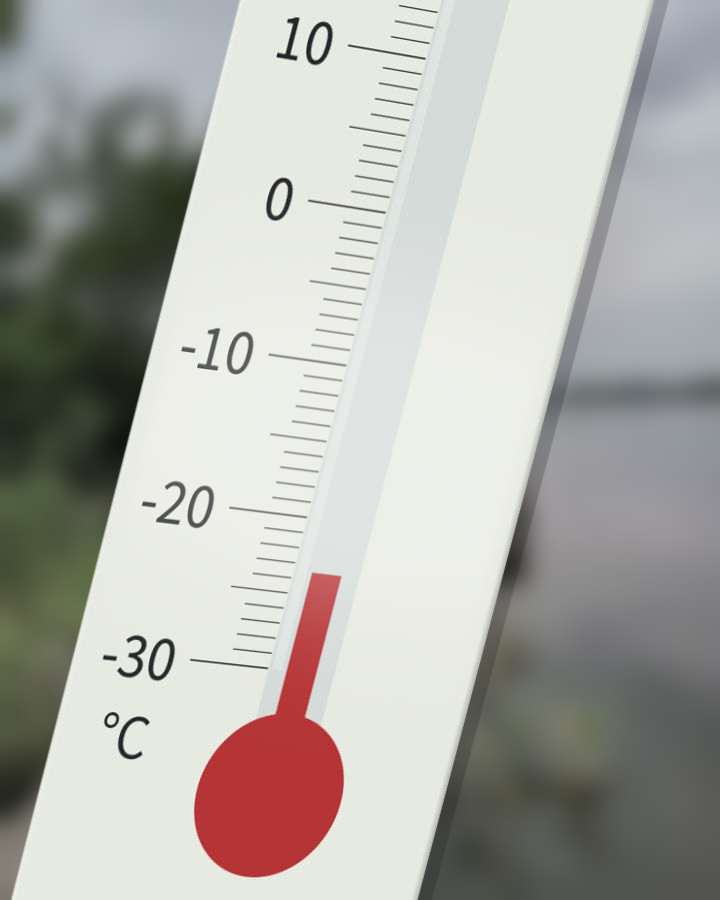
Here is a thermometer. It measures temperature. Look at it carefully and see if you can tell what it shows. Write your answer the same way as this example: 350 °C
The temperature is -23.5 °C
